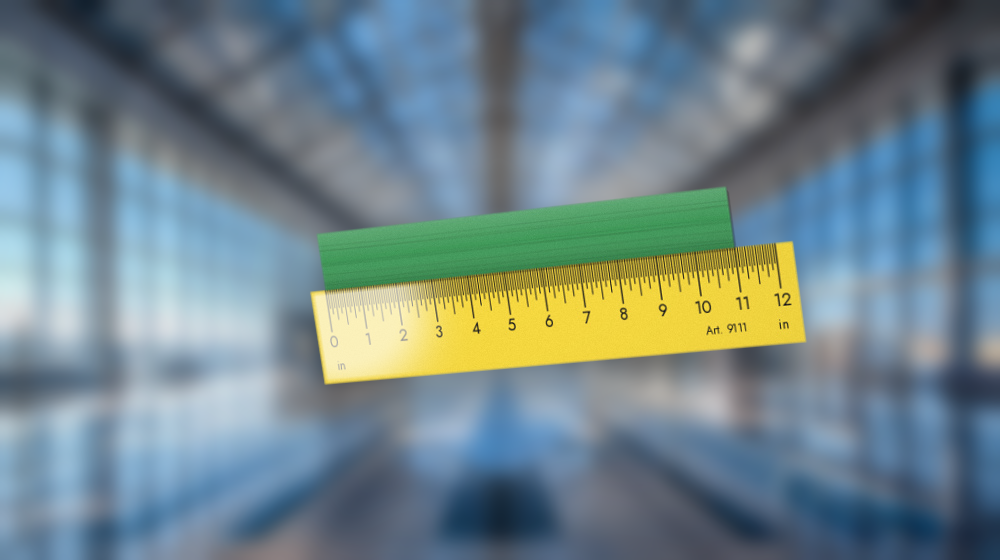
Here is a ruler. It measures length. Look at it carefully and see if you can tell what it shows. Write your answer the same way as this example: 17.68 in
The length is 11 in
